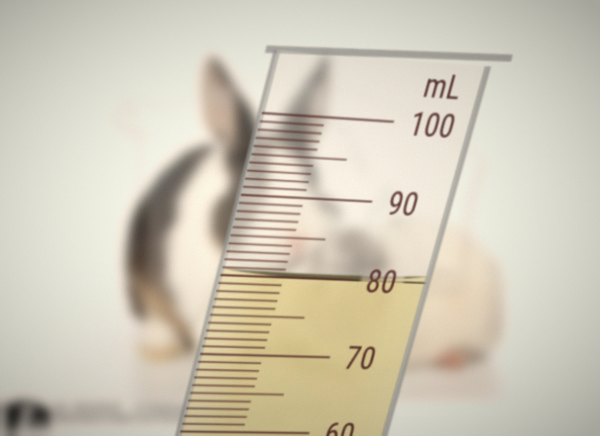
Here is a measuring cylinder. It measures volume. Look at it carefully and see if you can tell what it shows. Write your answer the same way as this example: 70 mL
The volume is 80 mL
